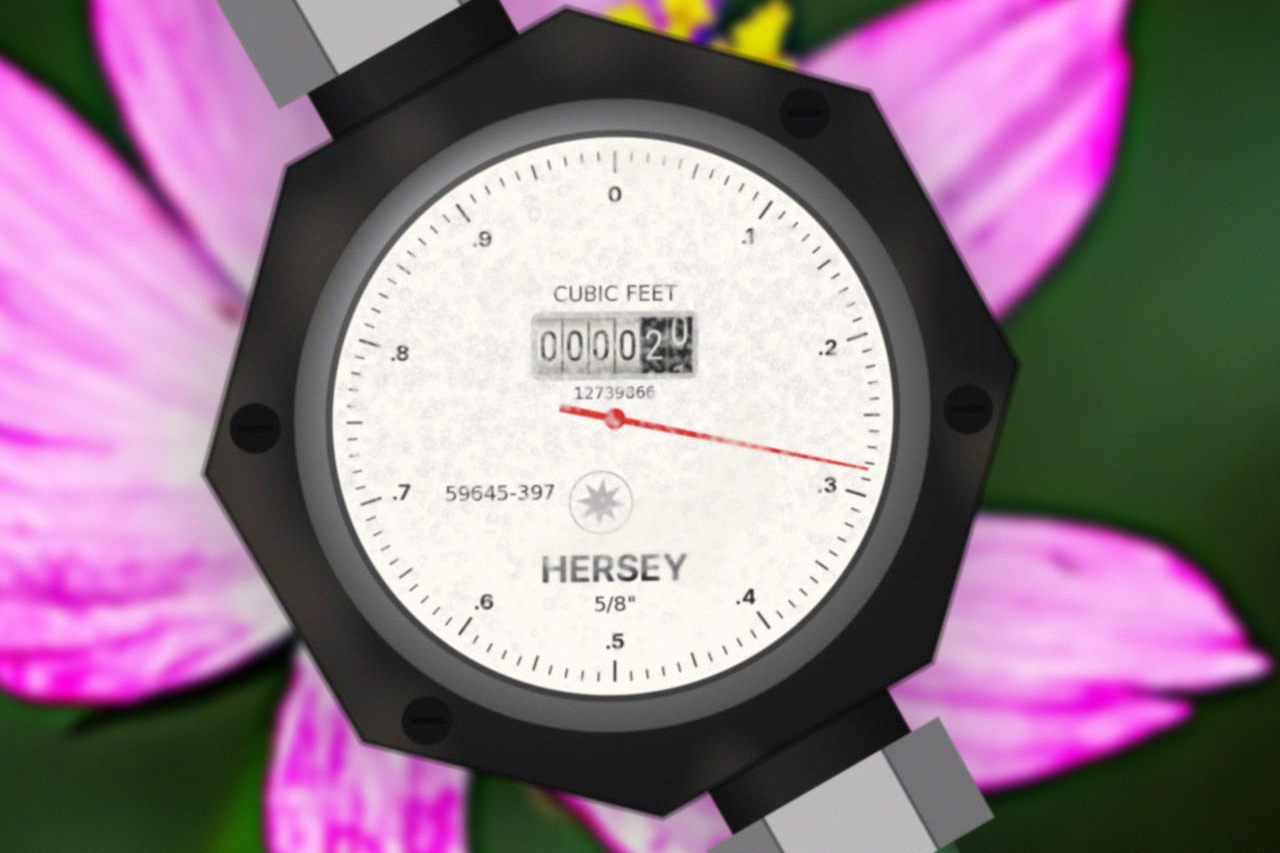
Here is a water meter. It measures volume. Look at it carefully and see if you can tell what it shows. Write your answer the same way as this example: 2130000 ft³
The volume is 20.28 ft³
